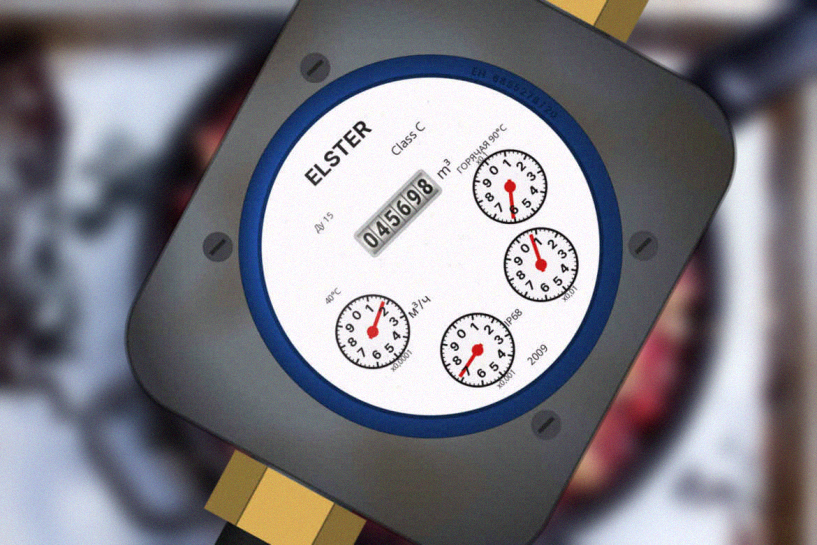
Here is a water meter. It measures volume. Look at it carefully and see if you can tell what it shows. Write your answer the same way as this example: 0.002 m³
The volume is 45698.6071 m³
